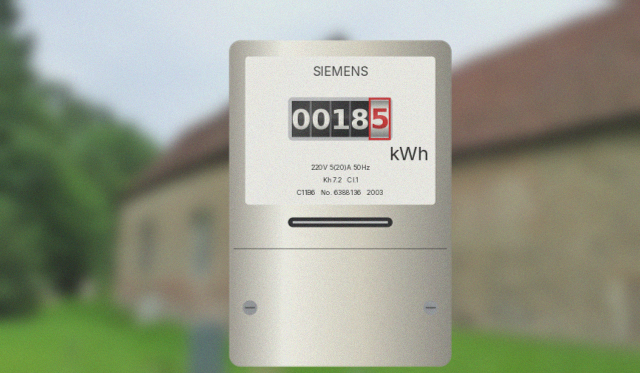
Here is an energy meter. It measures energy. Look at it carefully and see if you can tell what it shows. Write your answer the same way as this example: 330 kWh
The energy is 18.5 kWh
